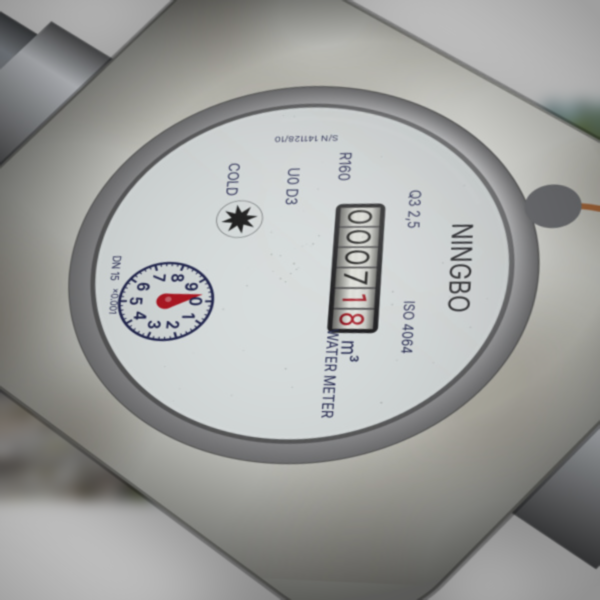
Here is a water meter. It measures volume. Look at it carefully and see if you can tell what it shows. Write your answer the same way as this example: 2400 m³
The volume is 7.179 m³
